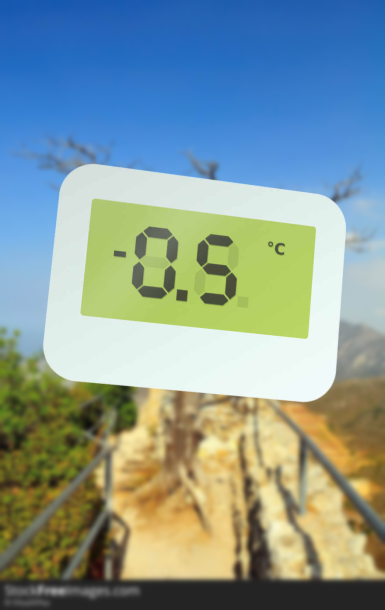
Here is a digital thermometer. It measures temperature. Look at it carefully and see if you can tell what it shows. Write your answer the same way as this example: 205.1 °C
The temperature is -0.5 °C
